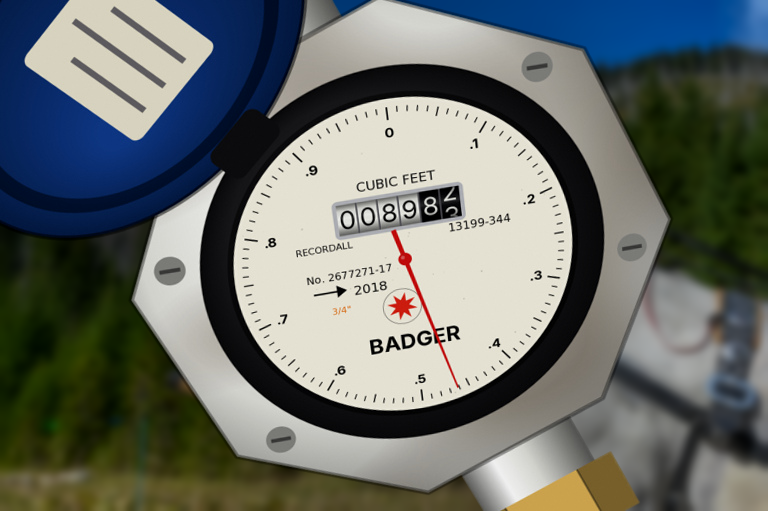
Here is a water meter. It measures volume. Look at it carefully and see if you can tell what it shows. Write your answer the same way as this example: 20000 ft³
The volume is 8982.46 ft³
